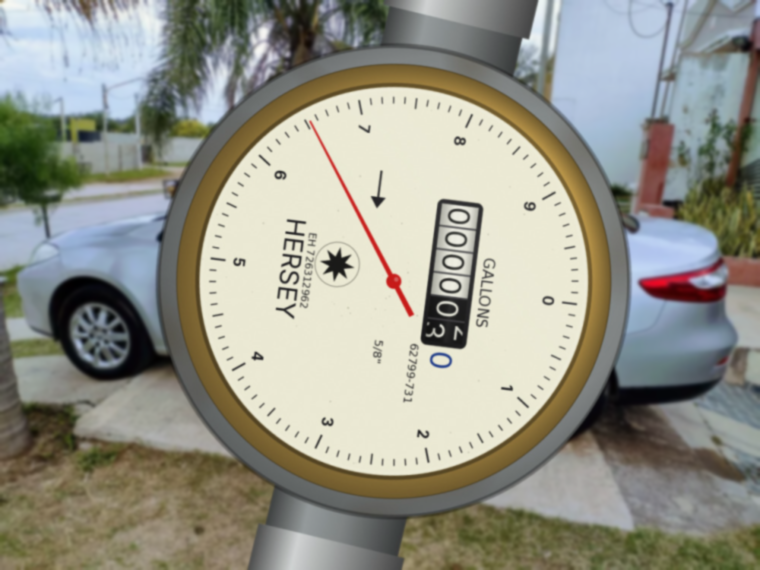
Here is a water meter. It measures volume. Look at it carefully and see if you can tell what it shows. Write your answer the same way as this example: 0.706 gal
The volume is 26.5 gal
